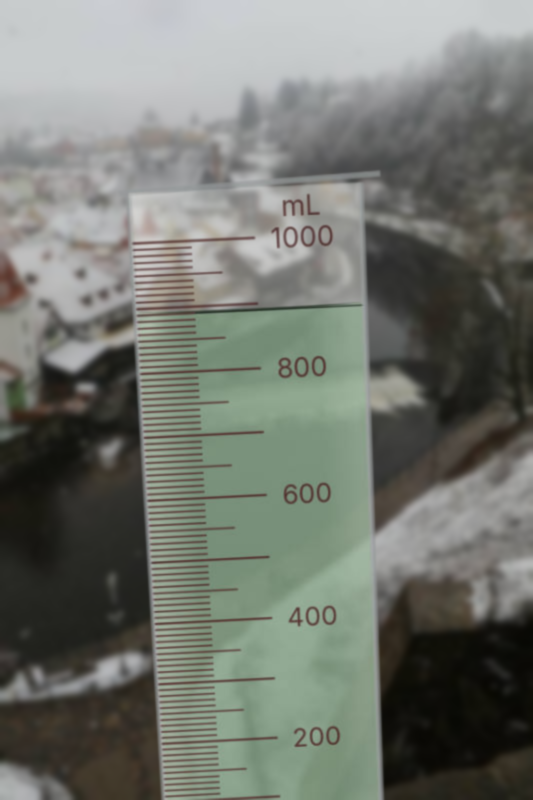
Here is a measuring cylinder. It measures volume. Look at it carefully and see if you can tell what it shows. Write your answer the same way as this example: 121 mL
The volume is 890 mL
